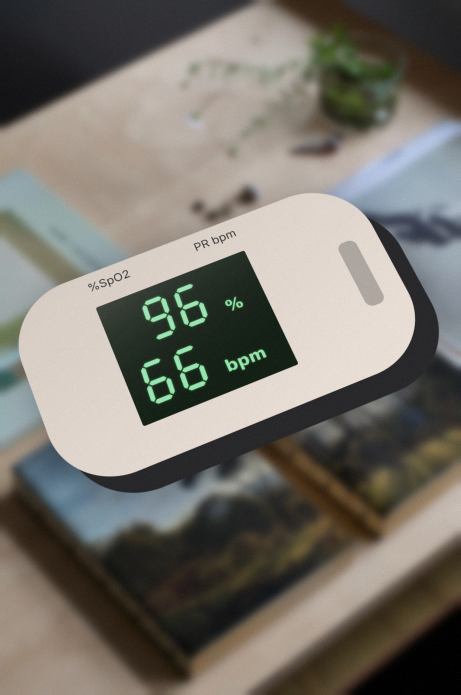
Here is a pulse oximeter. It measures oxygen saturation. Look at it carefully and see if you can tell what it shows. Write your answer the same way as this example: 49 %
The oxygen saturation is 96 %
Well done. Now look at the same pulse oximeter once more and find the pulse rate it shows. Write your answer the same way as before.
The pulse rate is 66 bpm
